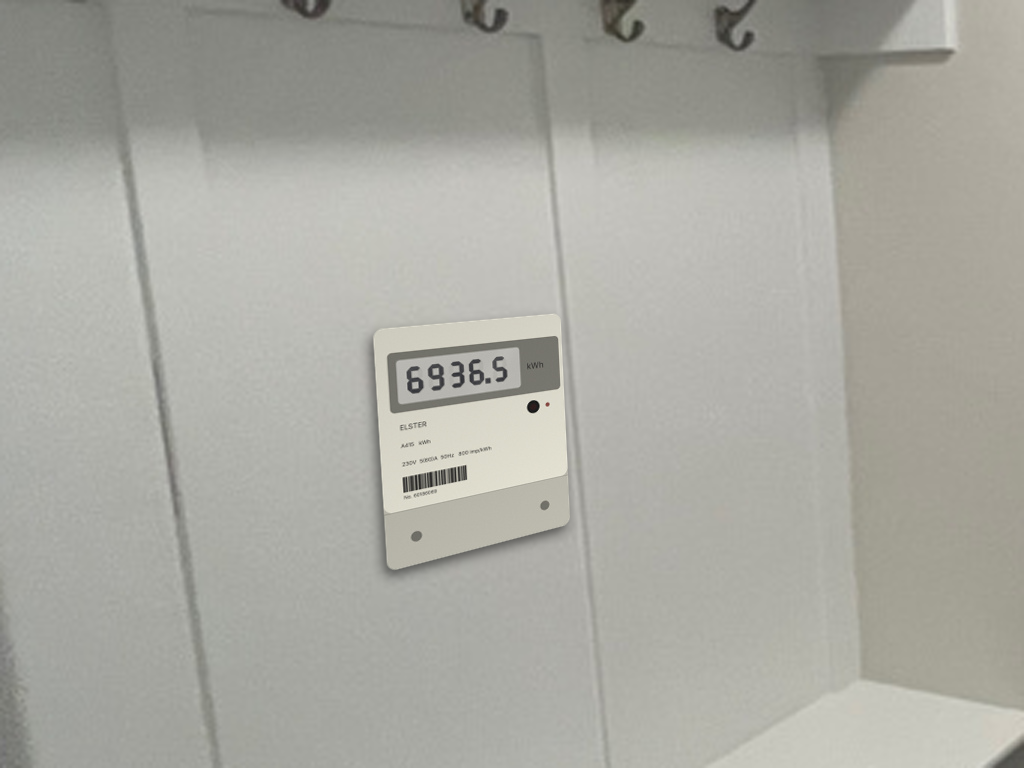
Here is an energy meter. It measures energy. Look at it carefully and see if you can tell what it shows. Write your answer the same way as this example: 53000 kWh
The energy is 6936.5 kWh
